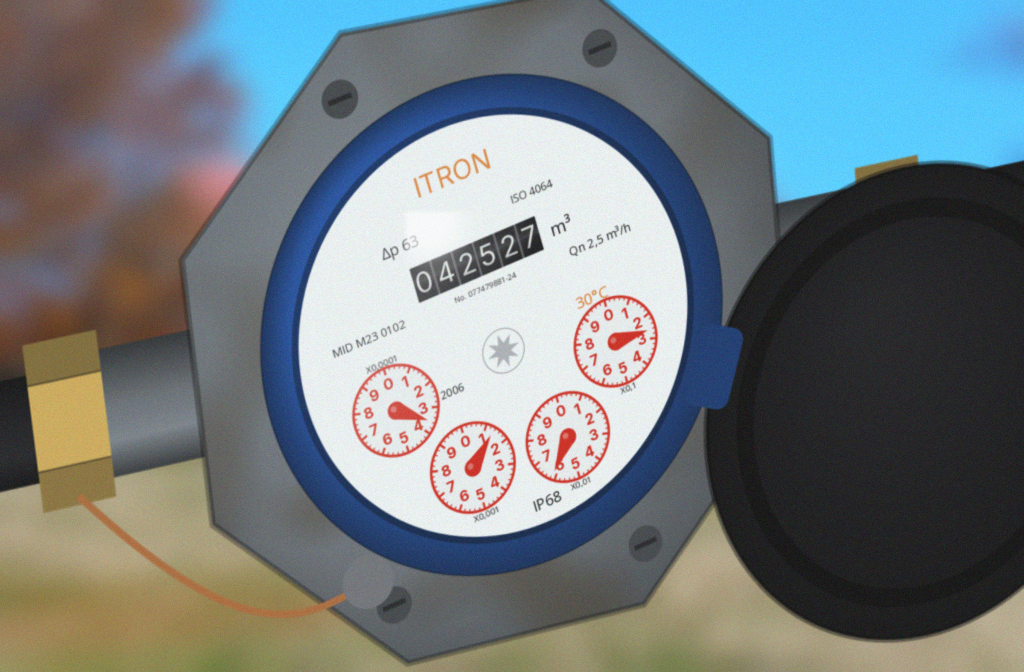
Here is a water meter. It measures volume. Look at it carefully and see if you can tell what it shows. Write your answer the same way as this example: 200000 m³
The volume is 42527.2613 m³
